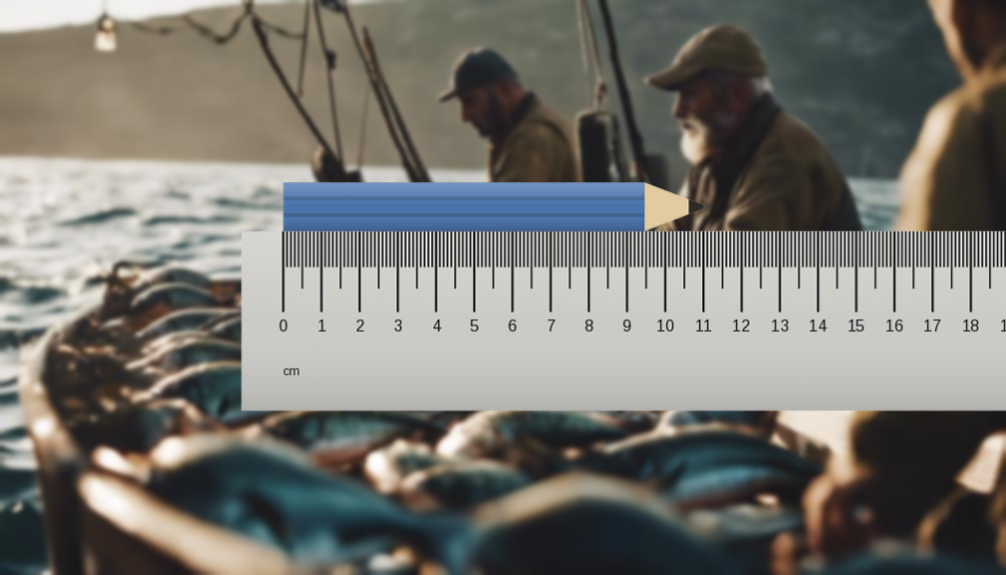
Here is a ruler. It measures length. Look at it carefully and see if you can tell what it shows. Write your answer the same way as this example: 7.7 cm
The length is 11 cm
